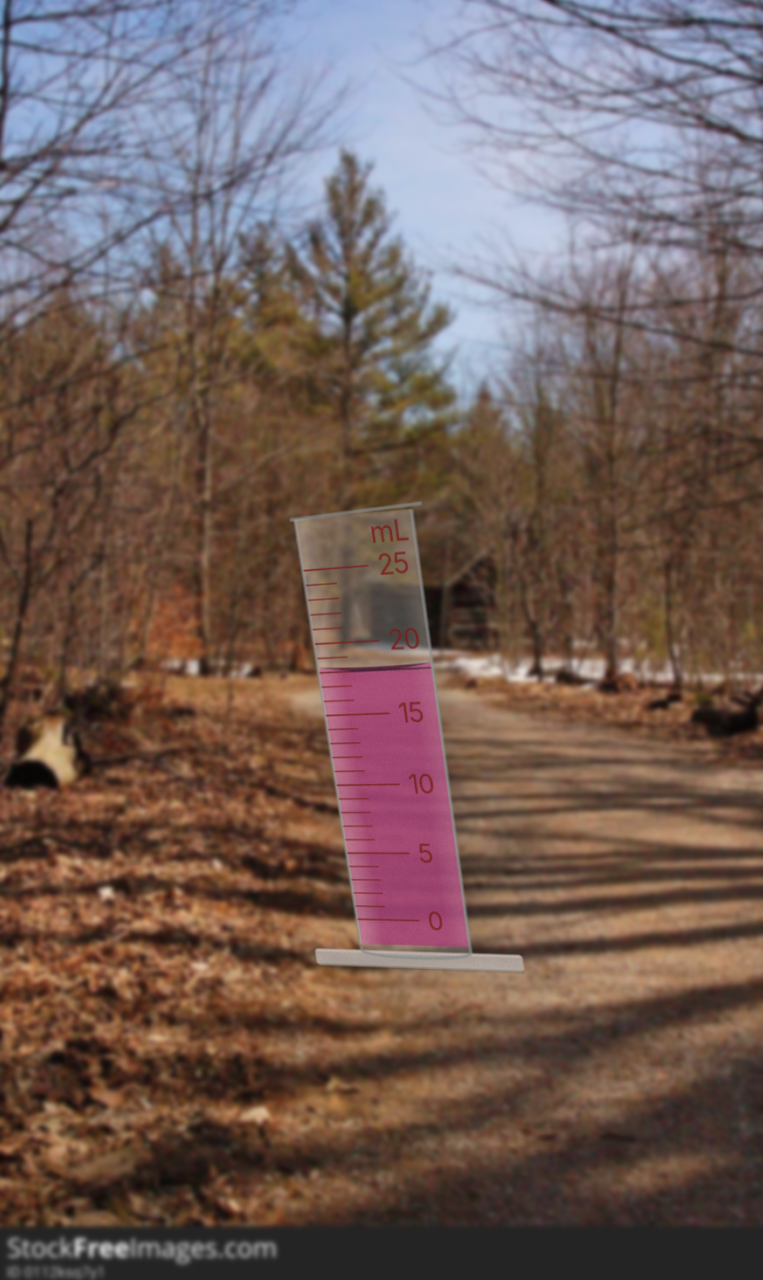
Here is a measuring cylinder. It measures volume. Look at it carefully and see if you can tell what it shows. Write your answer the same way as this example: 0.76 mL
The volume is 18 mL
